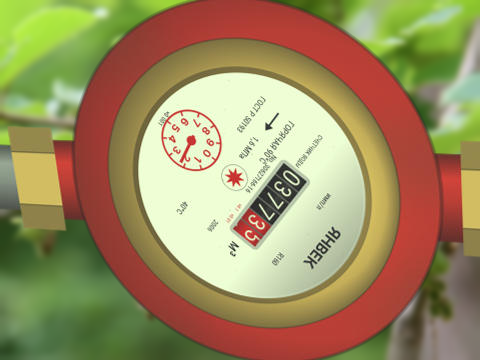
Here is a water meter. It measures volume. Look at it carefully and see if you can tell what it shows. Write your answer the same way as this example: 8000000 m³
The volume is 377.352 m³
